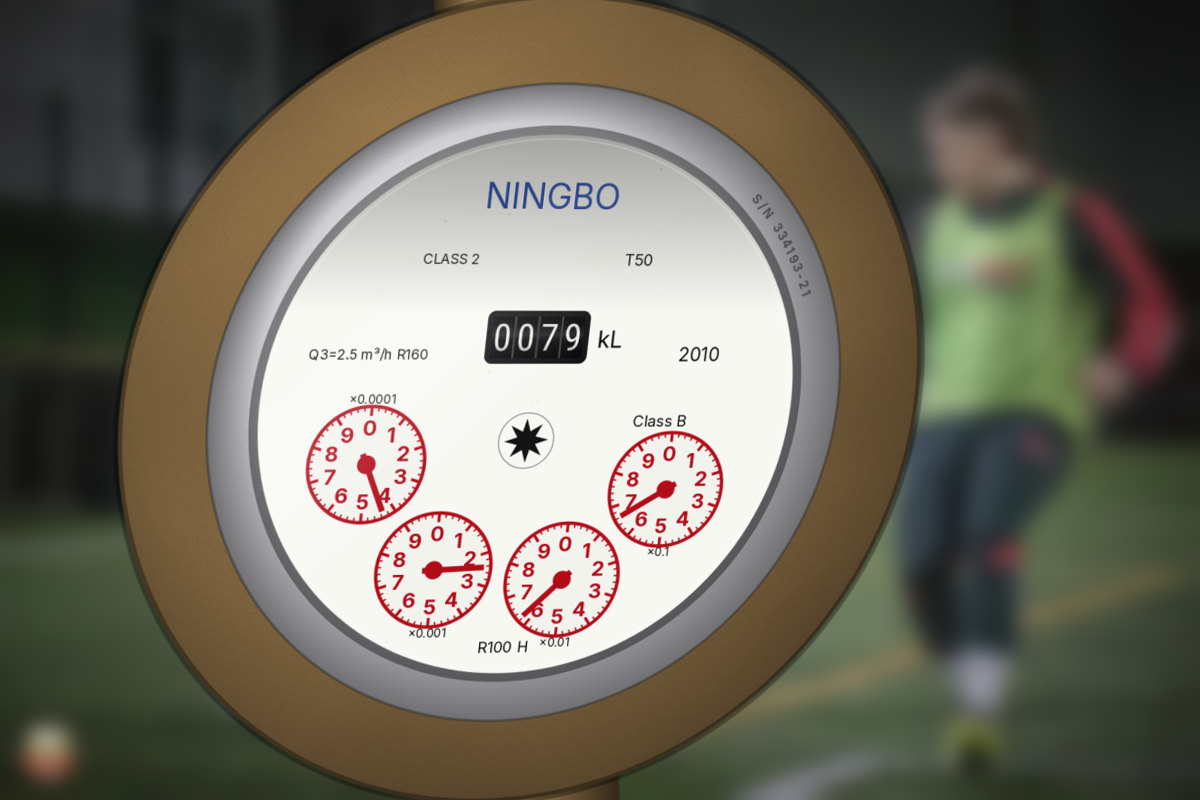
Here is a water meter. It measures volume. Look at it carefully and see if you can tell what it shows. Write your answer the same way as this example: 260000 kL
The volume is 79.6624 kL
